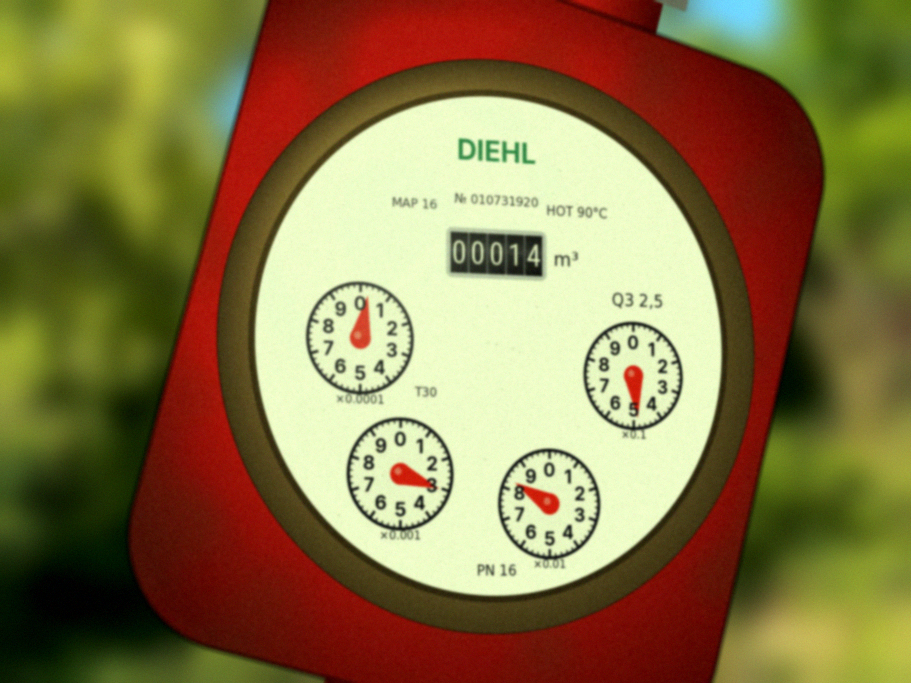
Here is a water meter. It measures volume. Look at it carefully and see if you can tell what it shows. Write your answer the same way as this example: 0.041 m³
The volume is 14.4830 m³
